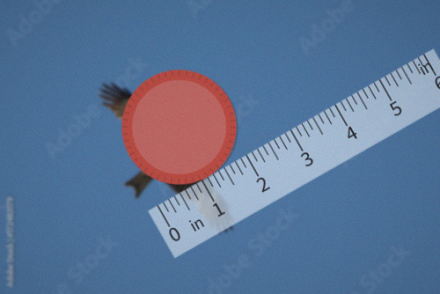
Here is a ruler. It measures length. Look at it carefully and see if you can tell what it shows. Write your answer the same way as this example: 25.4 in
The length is 2.25 in
